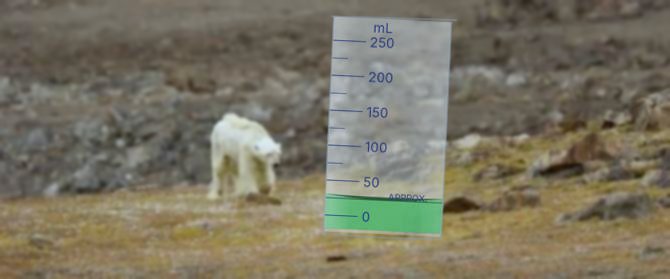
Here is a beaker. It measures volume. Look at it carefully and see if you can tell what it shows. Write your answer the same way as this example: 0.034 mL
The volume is 25 mL
